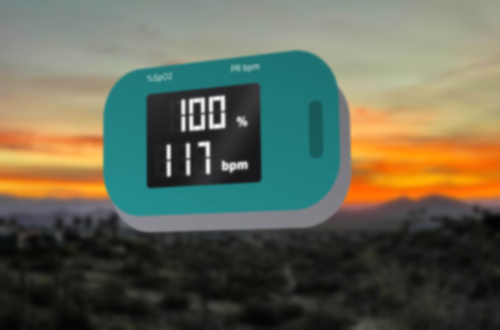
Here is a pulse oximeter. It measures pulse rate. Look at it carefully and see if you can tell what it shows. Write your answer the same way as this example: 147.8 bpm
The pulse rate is 117 bpm
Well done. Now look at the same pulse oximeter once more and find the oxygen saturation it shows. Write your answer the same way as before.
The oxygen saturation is 100 %
